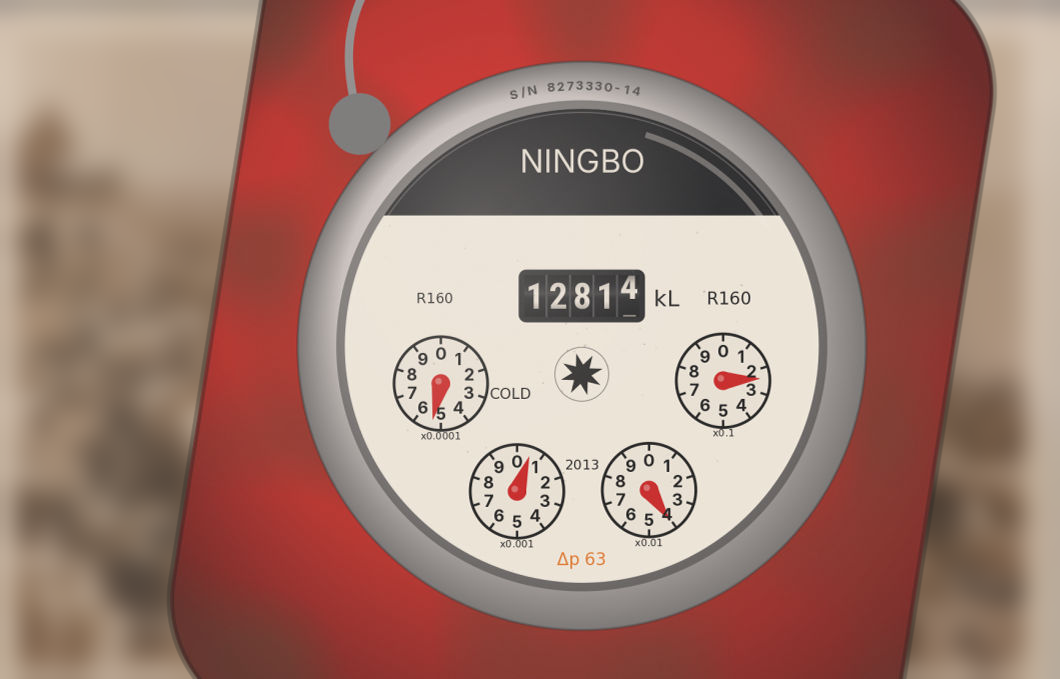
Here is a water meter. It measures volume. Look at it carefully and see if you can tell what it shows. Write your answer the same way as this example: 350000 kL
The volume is 12814.2405 kL
